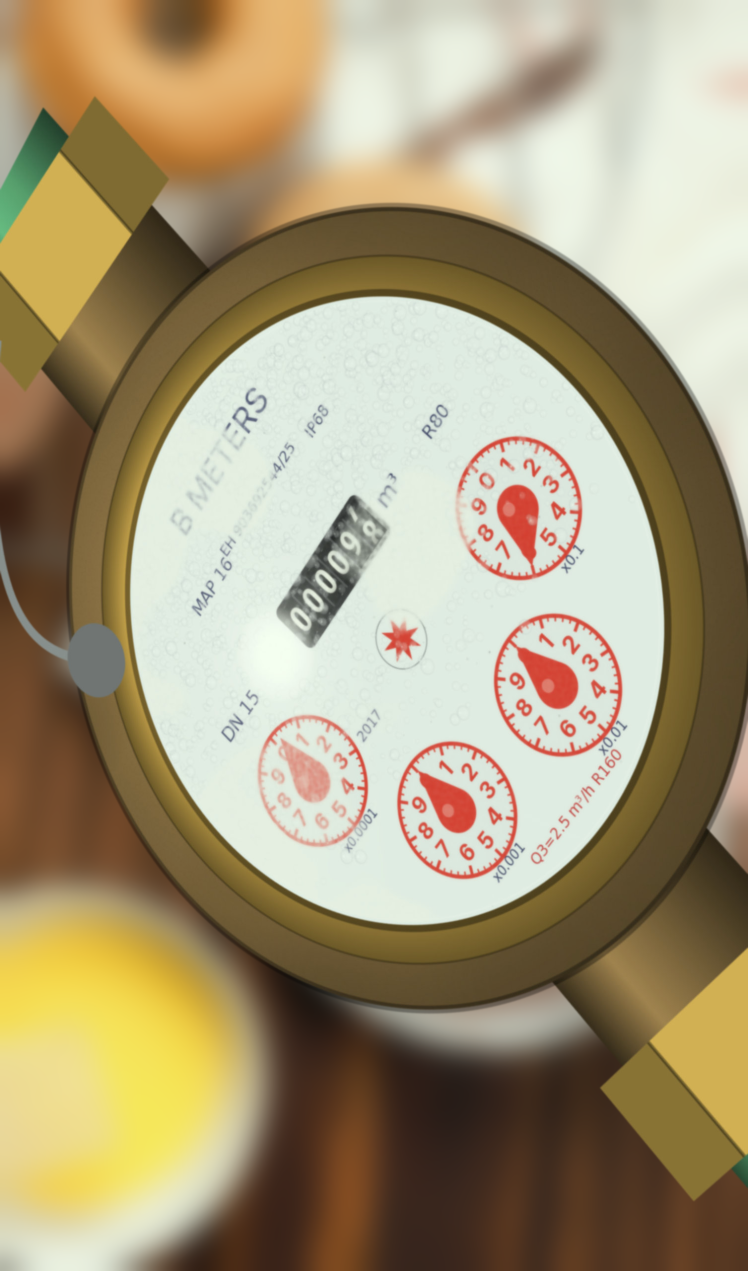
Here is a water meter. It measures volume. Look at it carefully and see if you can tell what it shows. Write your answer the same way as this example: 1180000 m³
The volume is 97.6000 m³
